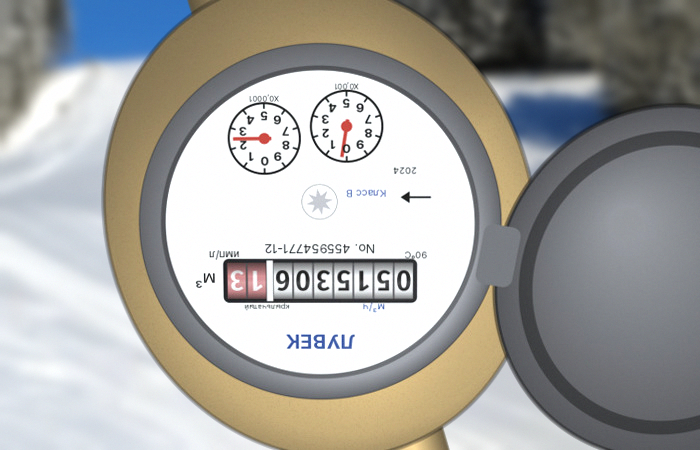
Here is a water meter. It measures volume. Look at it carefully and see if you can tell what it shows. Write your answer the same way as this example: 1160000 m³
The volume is 515306.1302 m³
